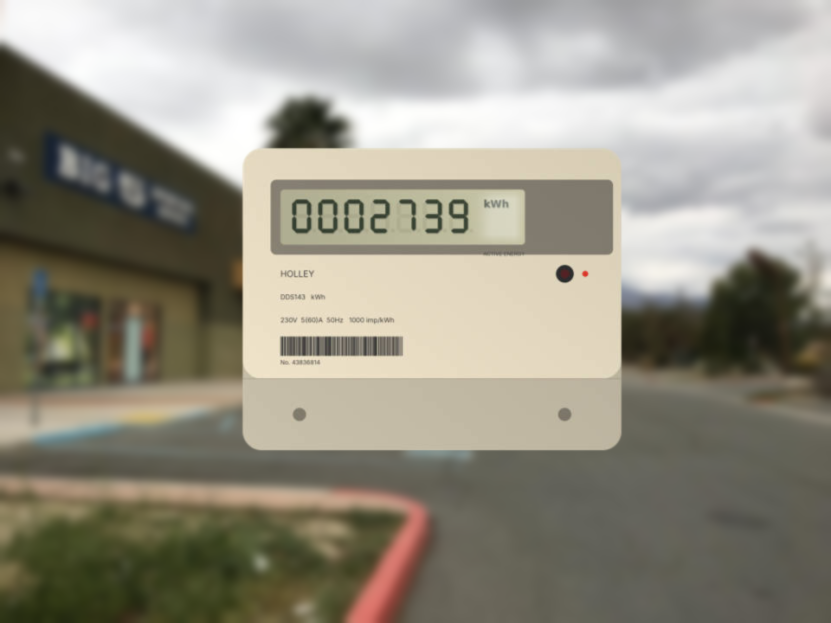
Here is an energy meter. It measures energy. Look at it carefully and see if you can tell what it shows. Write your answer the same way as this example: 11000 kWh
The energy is 2739 kWh
